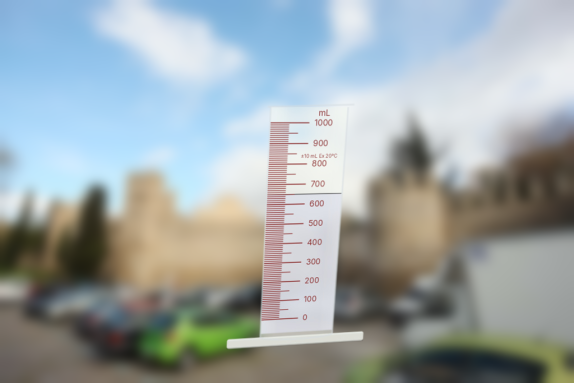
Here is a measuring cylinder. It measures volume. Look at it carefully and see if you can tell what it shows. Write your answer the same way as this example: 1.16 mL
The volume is 650 mL
